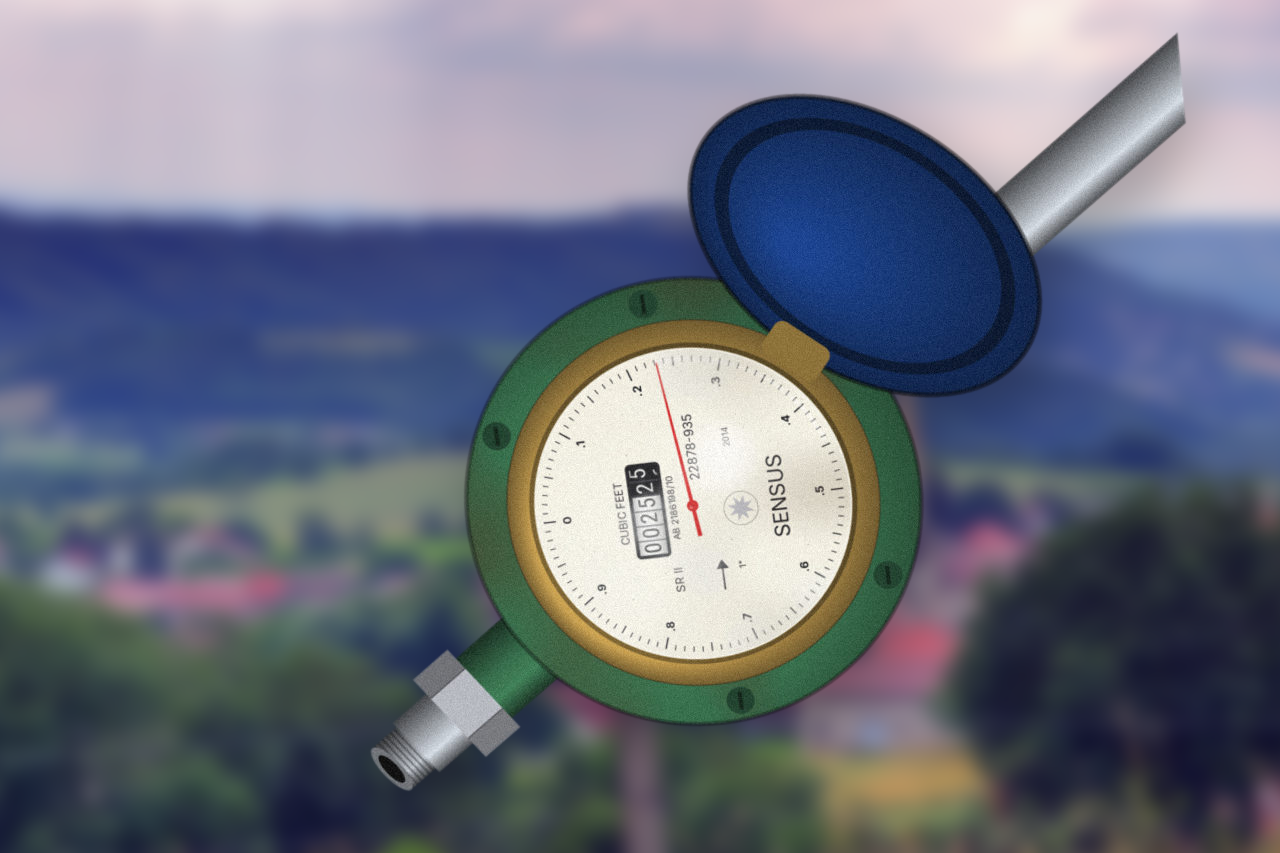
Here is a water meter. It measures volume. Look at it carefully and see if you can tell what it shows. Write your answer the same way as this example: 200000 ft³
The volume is 2525.23 ft³
